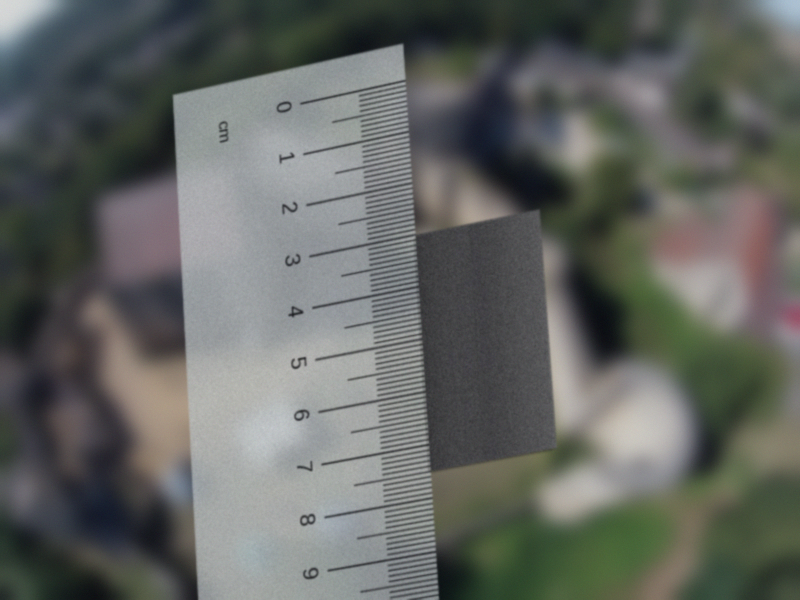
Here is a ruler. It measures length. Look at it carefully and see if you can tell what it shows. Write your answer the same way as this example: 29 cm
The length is 4.5 cm
